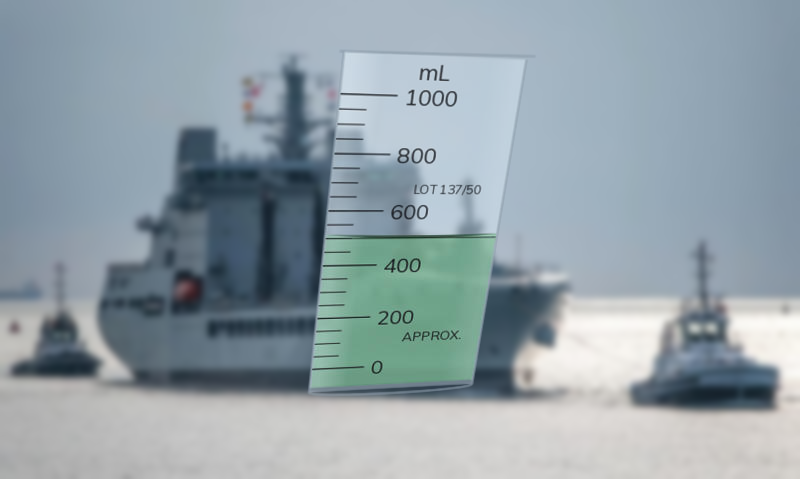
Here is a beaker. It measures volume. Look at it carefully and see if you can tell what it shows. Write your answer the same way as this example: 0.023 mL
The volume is 500 mL
